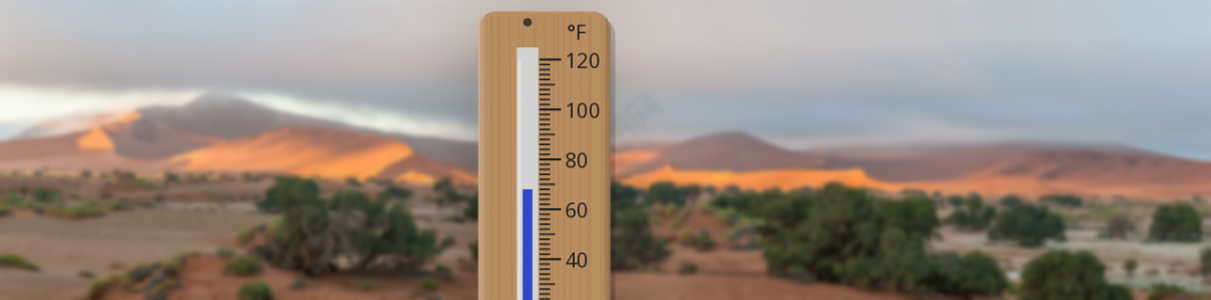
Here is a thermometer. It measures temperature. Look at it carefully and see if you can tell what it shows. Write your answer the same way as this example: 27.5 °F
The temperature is 68 °F
